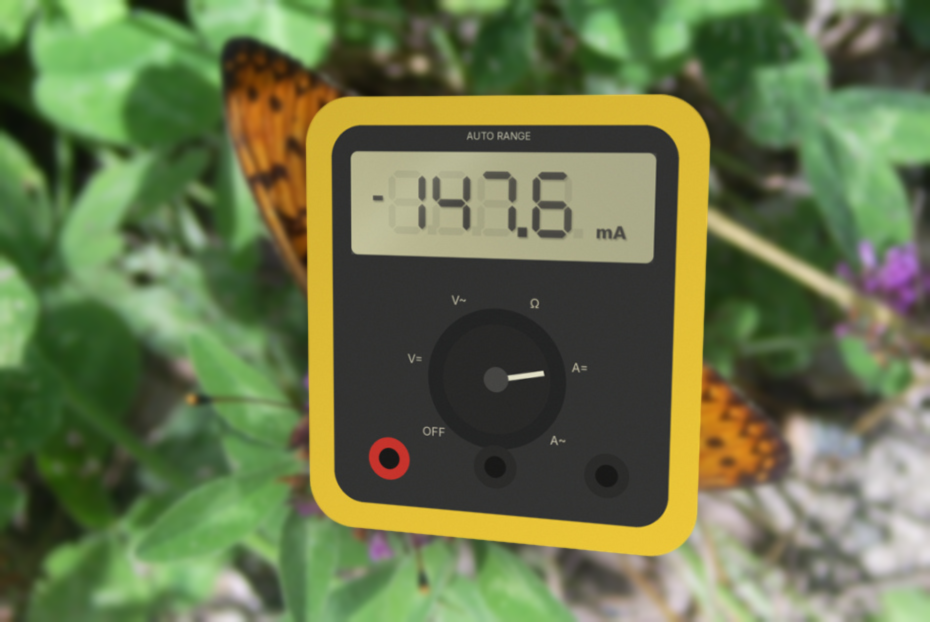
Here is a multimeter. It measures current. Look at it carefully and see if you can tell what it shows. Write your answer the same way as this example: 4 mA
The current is -147.6 mA
